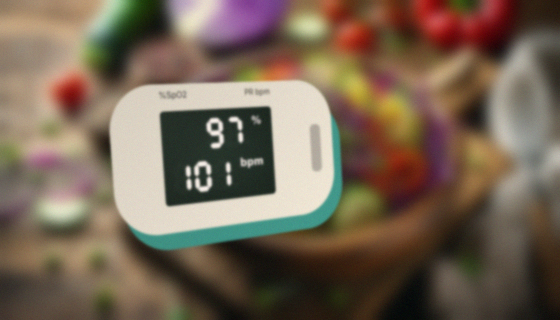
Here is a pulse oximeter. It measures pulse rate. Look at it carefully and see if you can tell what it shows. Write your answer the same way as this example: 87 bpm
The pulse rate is 101 bpm
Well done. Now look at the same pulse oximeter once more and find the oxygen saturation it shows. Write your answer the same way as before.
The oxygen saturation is 97 %
